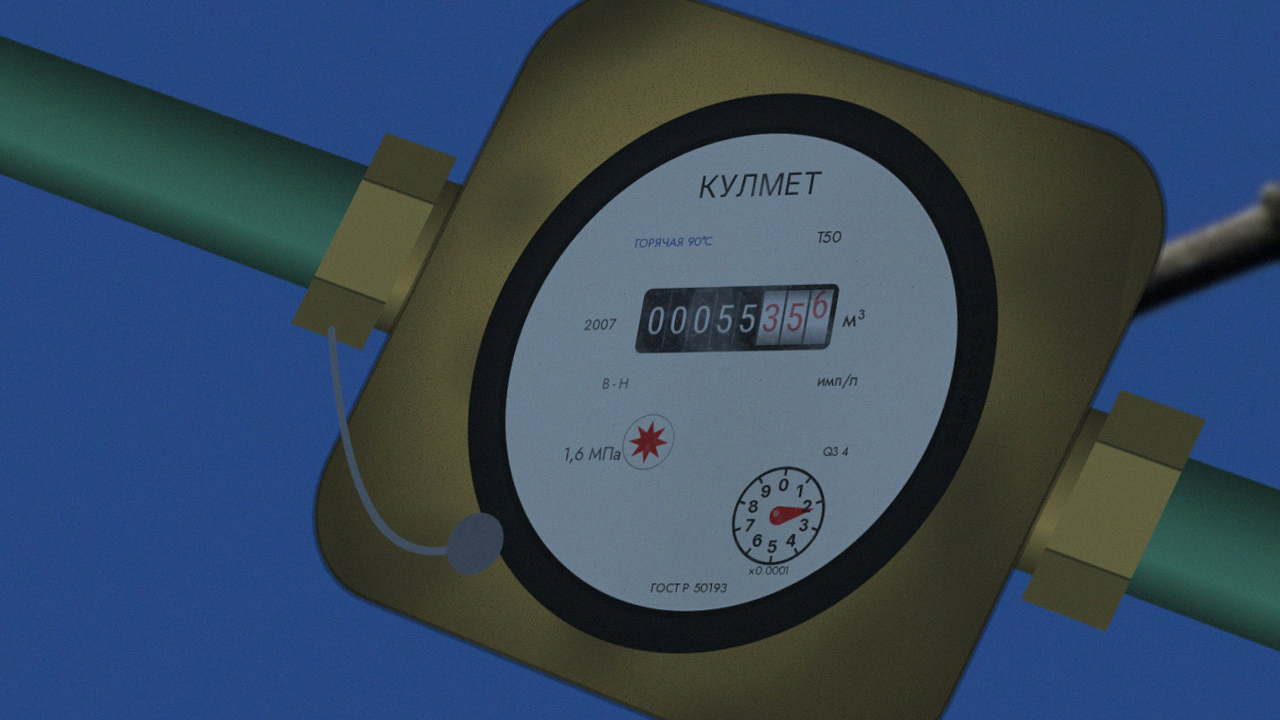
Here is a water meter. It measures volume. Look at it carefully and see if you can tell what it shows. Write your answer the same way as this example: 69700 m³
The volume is 55.3562 m³
